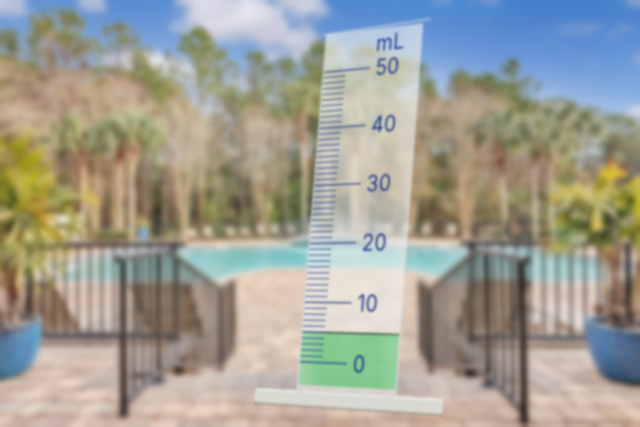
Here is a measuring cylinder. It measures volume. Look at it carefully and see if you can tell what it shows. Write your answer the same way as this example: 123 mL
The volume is 5 mL
